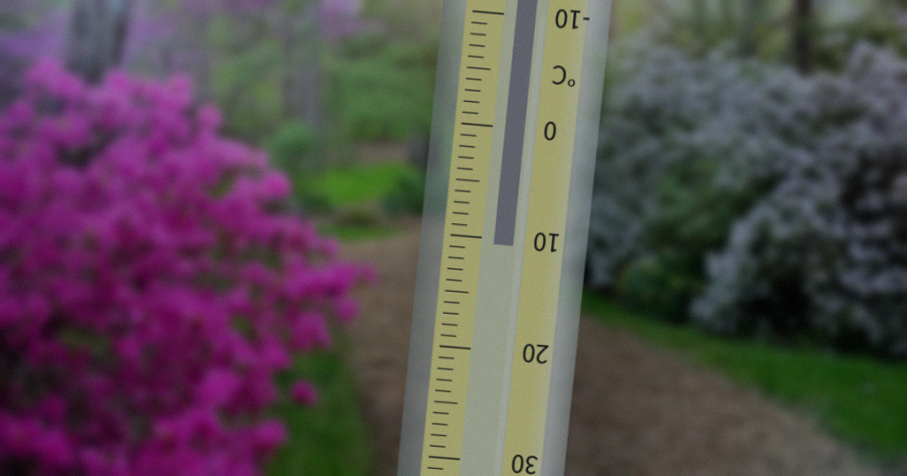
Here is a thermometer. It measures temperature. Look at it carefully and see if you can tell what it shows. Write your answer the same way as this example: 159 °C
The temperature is 10.5 °C
